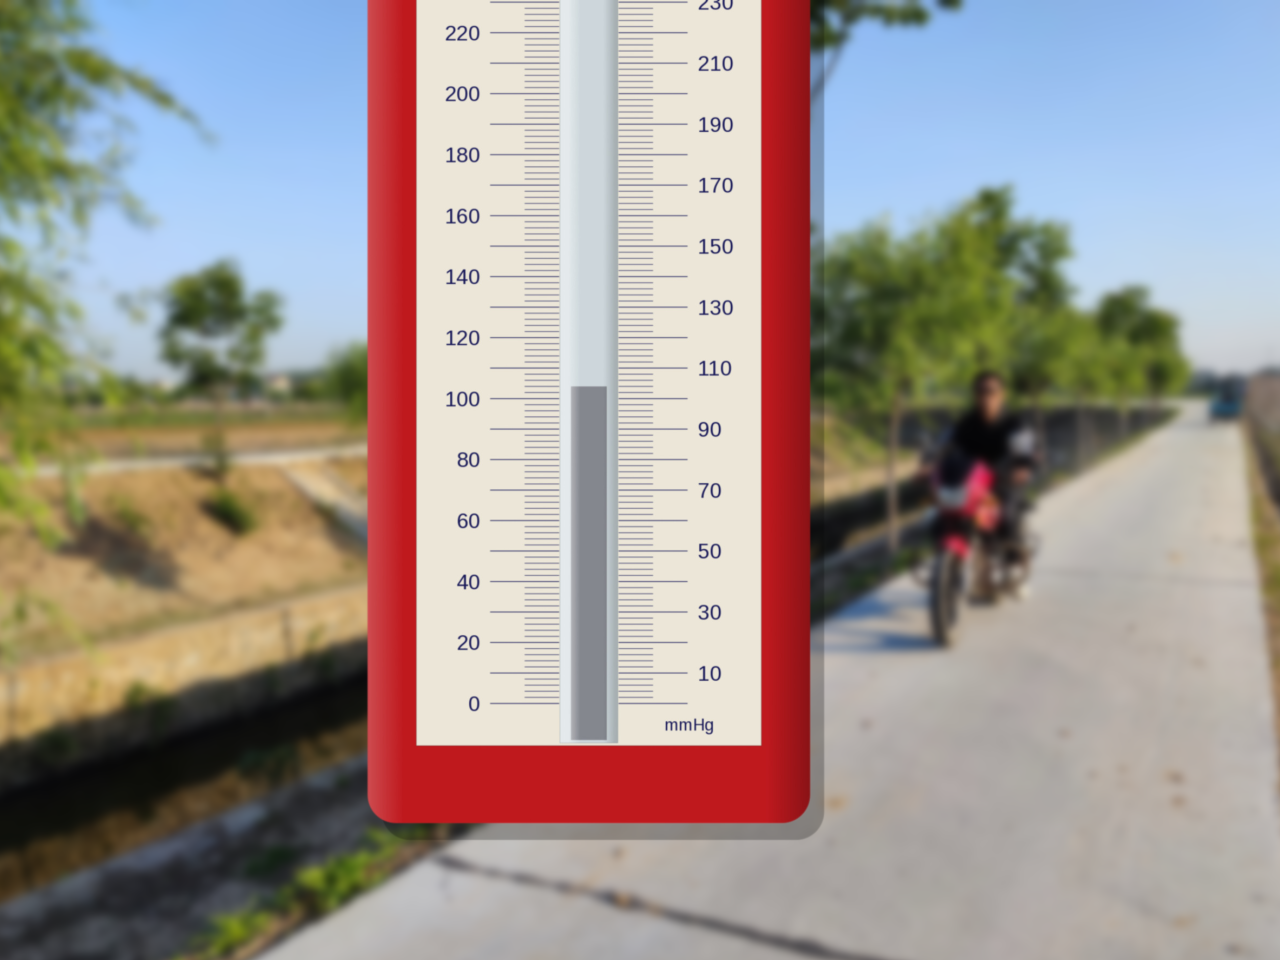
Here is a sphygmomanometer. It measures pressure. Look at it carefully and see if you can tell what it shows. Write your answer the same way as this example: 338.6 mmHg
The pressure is 104 mmHg
